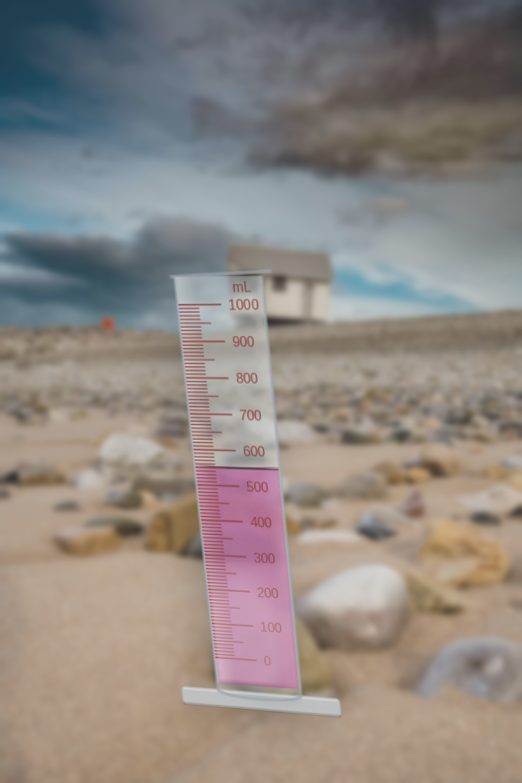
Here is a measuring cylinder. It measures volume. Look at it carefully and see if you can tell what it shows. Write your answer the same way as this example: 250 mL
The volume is 550 mL
